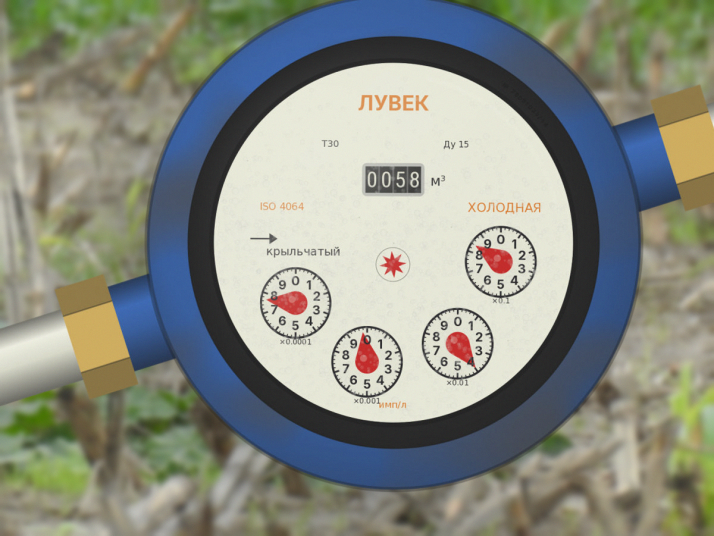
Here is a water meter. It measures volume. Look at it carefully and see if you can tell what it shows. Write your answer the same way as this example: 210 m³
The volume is 58.8397 m³
